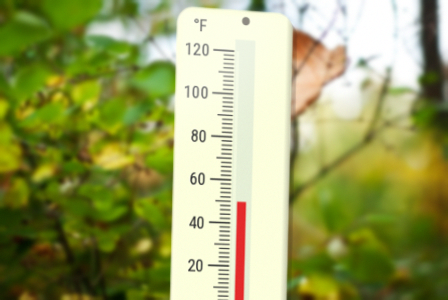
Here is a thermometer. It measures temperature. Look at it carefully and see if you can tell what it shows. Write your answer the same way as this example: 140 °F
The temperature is 50 °F
